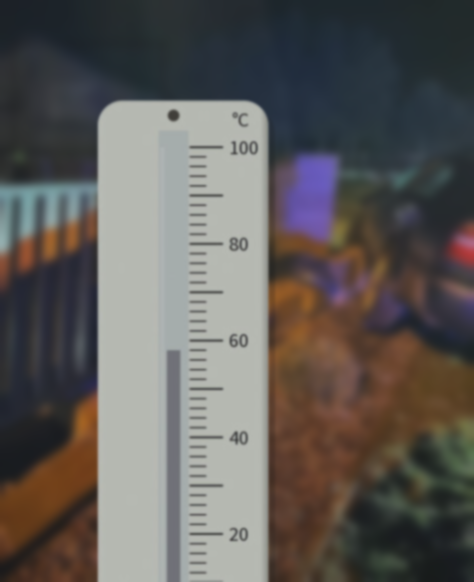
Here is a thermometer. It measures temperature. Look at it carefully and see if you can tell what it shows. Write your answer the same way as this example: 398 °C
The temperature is 58 °C
